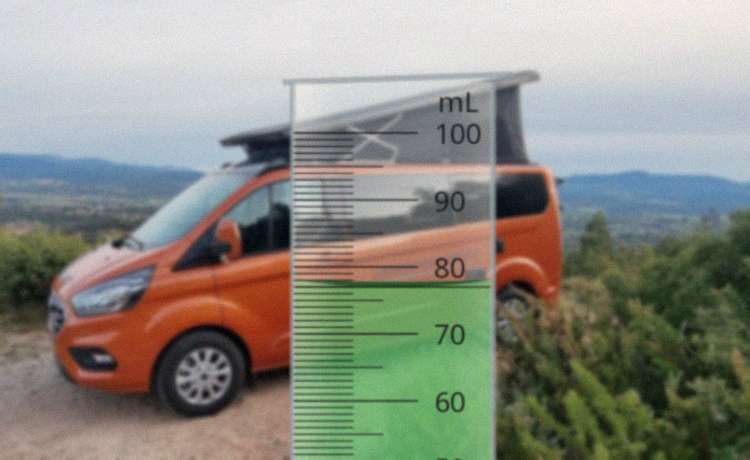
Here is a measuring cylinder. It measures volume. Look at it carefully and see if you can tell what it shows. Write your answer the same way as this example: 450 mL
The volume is 77 mL
